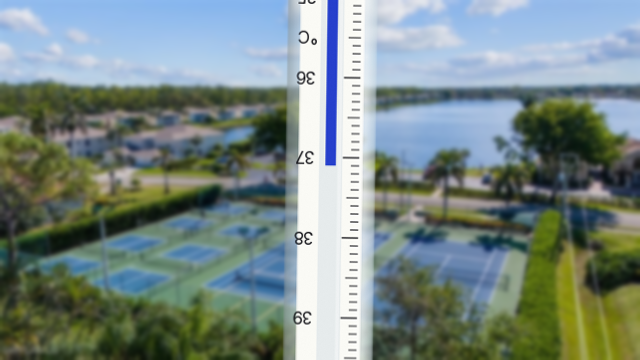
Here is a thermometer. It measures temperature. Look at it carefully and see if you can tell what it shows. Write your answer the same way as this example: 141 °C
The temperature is 37.1 °C
